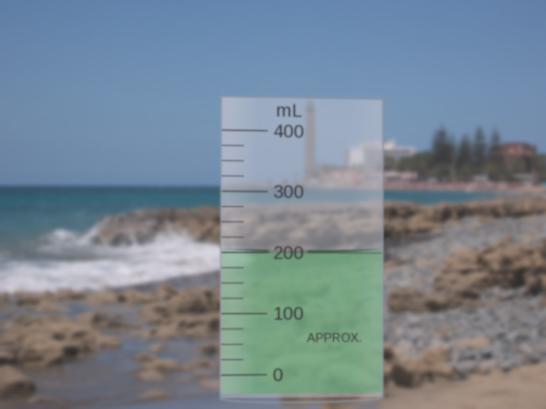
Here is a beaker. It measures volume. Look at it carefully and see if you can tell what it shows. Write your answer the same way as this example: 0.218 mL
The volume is 200 mL
